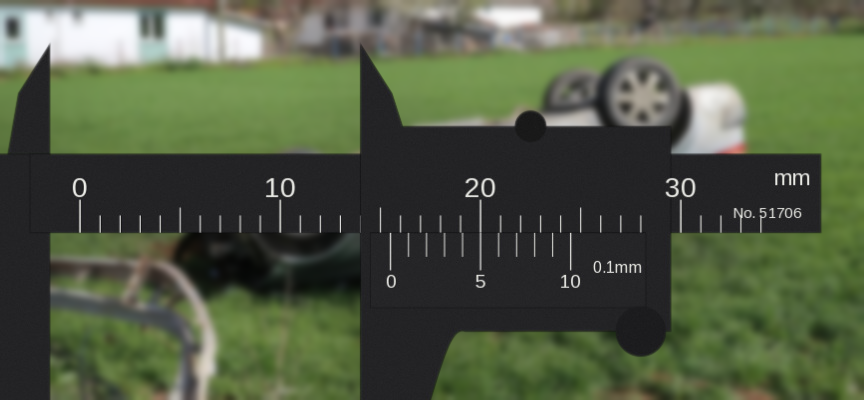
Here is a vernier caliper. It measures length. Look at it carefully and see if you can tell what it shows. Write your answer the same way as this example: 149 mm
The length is 15.5 mm
